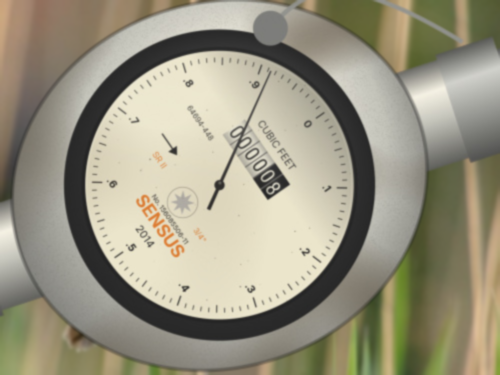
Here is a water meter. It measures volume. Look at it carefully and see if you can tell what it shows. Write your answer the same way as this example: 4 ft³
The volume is 7.91 ft³
